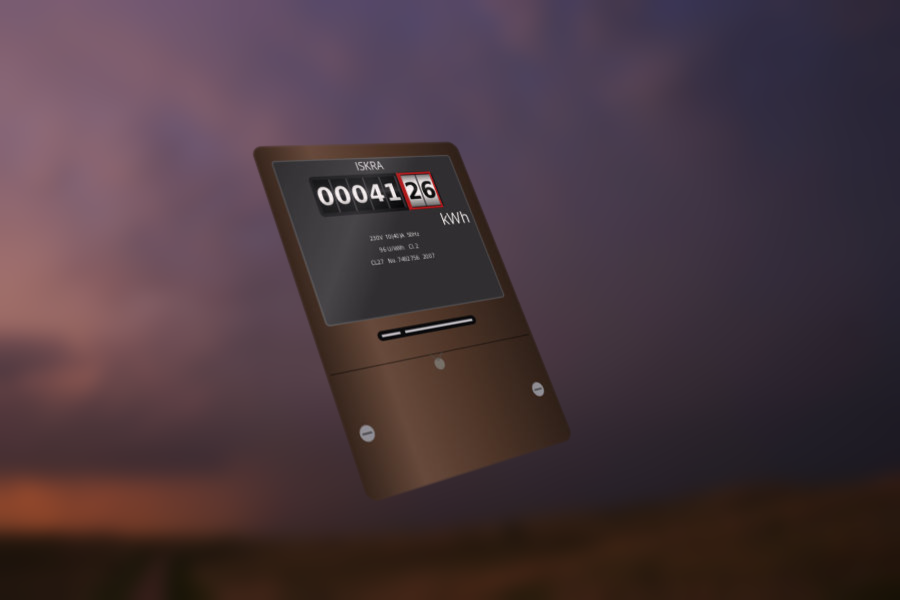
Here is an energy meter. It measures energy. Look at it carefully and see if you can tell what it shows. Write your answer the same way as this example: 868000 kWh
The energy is 41.26 kWh
